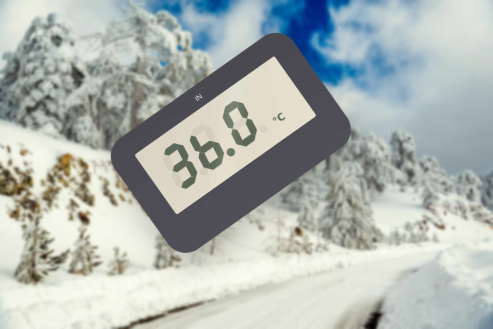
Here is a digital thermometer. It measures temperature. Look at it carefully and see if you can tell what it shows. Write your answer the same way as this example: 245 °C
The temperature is 36.0 °C
